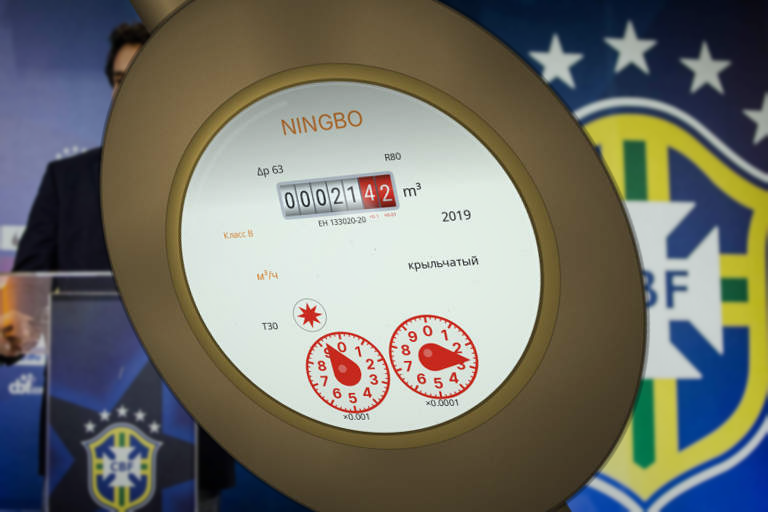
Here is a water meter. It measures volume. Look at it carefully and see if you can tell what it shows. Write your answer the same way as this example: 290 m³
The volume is 21.4192 m³
